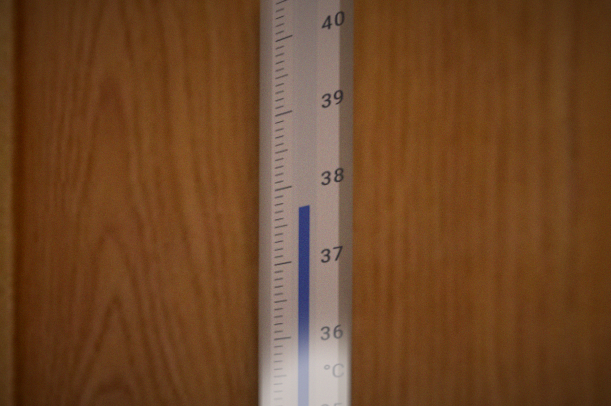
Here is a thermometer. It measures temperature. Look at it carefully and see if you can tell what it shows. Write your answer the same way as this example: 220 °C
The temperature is 37.7 °C
